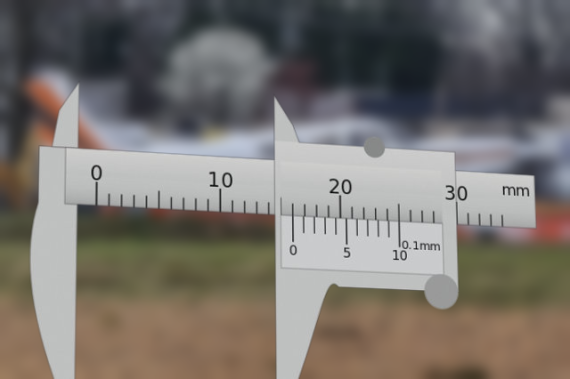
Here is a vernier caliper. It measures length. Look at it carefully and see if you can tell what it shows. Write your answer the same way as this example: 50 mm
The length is 16.0 mm
